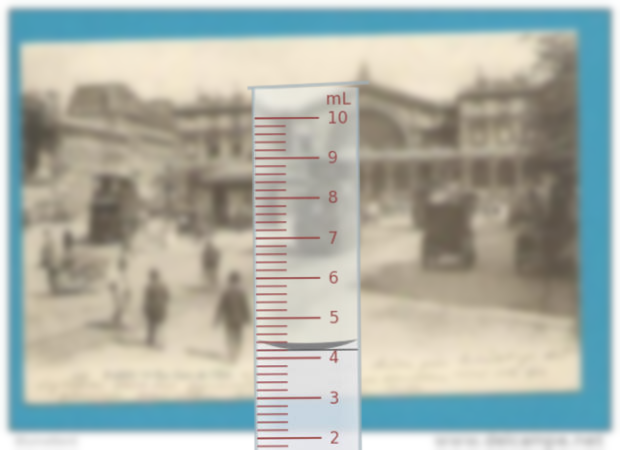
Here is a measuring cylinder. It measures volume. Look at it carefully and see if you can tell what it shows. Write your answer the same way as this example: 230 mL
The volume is 4.2 mL
